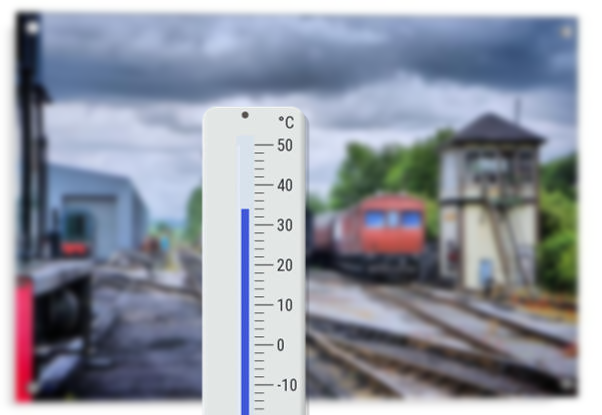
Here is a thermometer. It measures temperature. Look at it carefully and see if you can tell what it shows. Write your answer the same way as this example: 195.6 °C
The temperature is 34 °C
